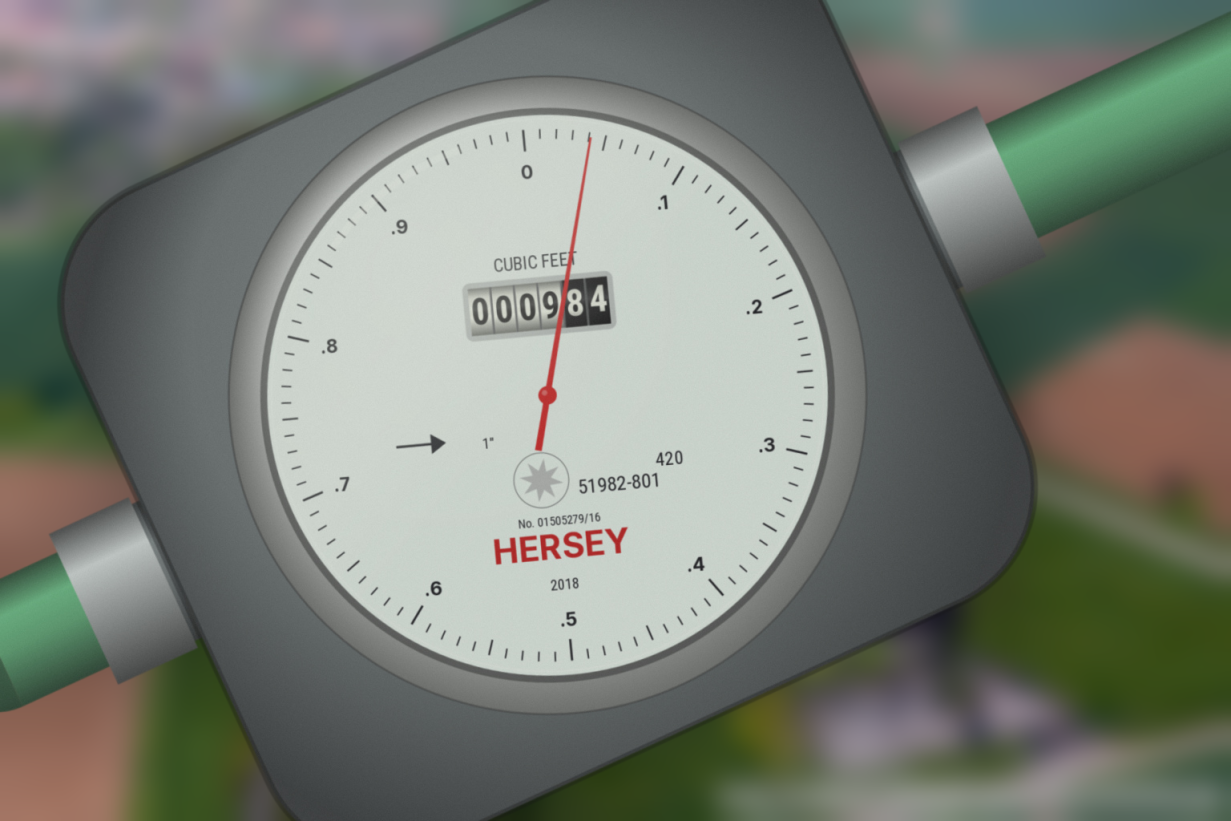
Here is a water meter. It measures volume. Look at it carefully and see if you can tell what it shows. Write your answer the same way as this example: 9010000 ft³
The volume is 984.04 ft³
